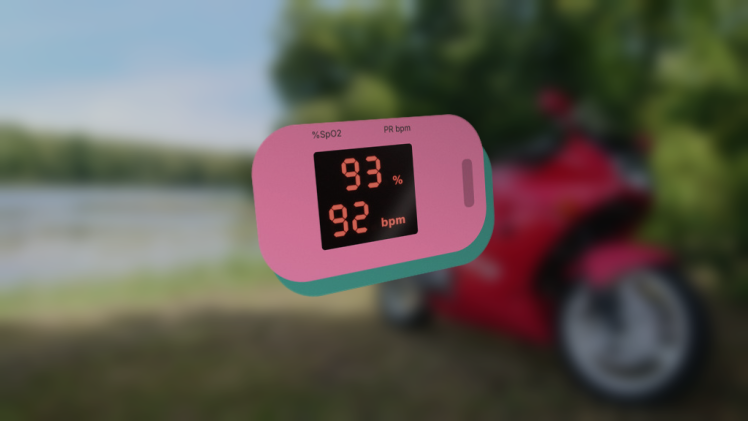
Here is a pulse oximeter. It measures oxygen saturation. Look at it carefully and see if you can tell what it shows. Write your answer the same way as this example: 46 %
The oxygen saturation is 93 %
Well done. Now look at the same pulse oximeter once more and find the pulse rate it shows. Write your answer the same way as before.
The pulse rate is 92 bpm
